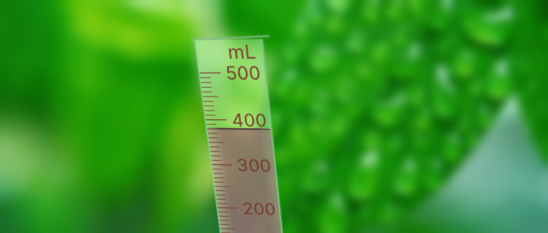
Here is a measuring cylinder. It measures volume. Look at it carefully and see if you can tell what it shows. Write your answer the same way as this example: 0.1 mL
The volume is 380 mL
